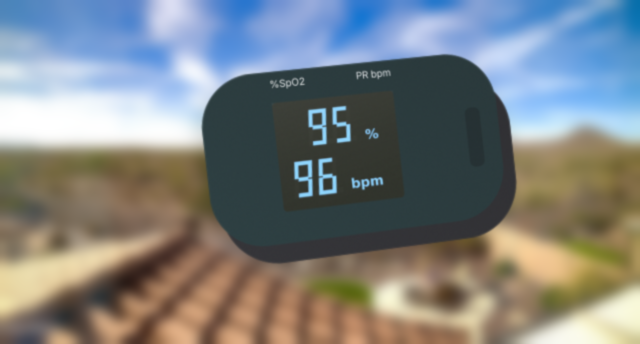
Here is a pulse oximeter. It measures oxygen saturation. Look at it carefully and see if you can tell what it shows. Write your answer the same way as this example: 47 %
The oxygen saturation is 95 %
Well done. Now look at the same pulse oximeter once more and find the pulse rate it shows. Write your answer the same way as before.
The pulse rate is 96 bpm
